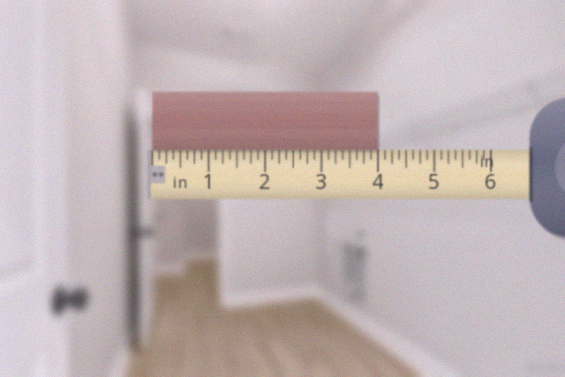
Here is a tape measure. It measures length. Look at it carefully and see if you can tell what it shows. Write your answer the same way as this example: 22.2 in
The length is 4 in
